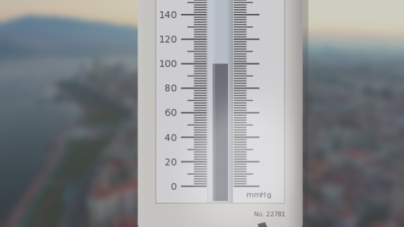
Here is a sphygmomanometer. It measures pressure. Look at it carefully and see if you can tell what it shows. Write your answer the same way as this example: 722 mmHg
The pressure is 100 mmHg
